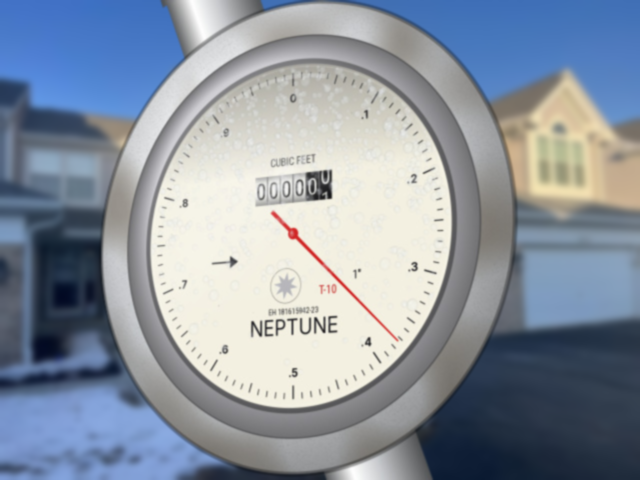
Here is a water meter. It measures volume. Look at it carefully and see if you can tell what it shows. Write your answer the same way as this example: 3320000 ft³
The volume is 0.37 ft³
